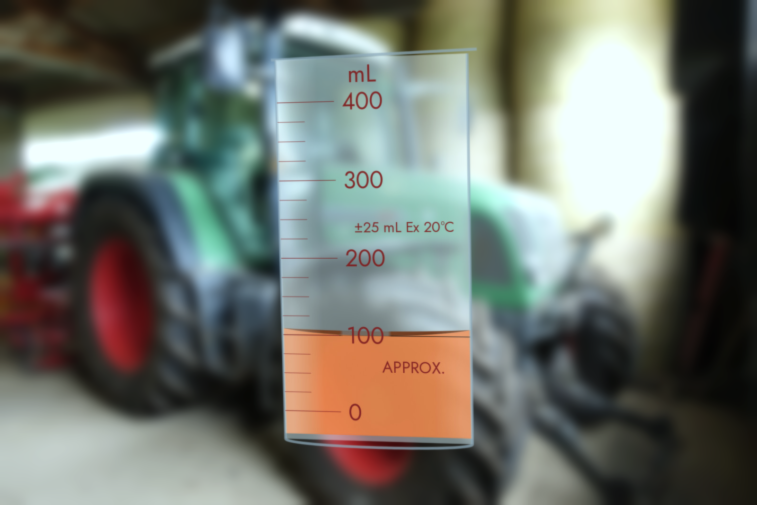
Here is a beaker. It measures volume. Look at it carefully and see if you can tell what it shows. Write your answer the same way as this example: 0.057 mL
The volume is 100 mL
